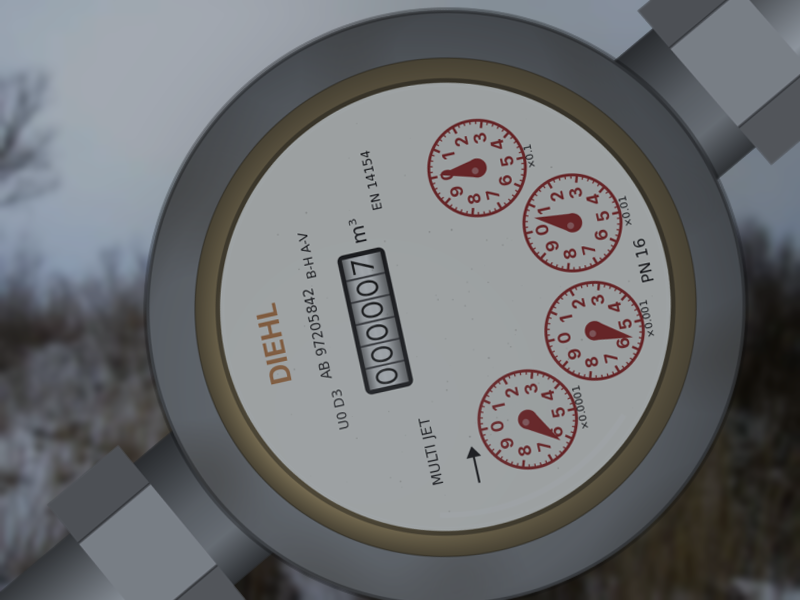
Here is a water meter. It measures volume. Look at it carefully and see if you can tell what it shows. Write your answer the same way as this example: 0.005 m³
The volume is 7.0056 m³
